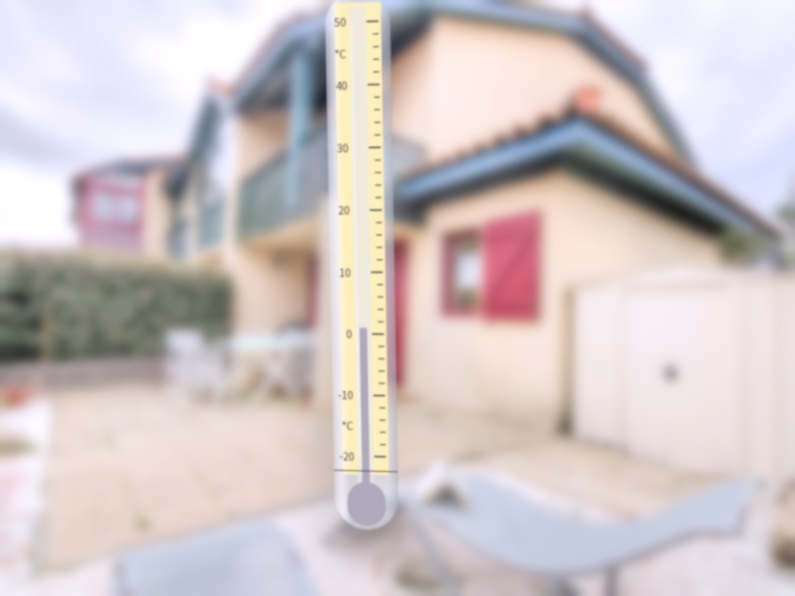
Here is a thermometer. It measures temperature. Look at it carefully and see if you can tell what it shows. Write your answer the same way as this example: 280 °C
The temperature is 1 °C
